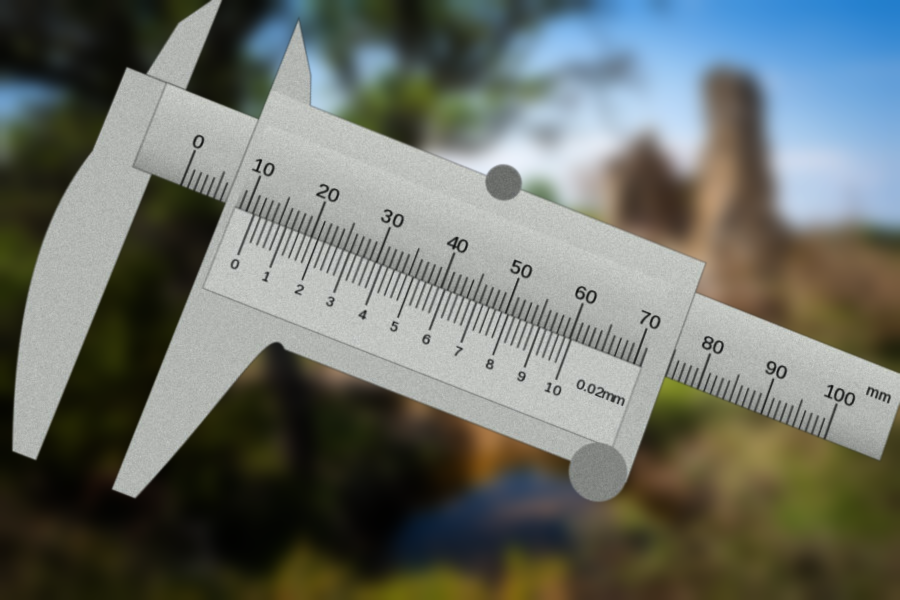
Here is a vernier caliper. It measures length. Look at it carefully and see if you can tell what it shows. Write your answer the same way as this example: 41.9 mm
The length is 11.2 mm
